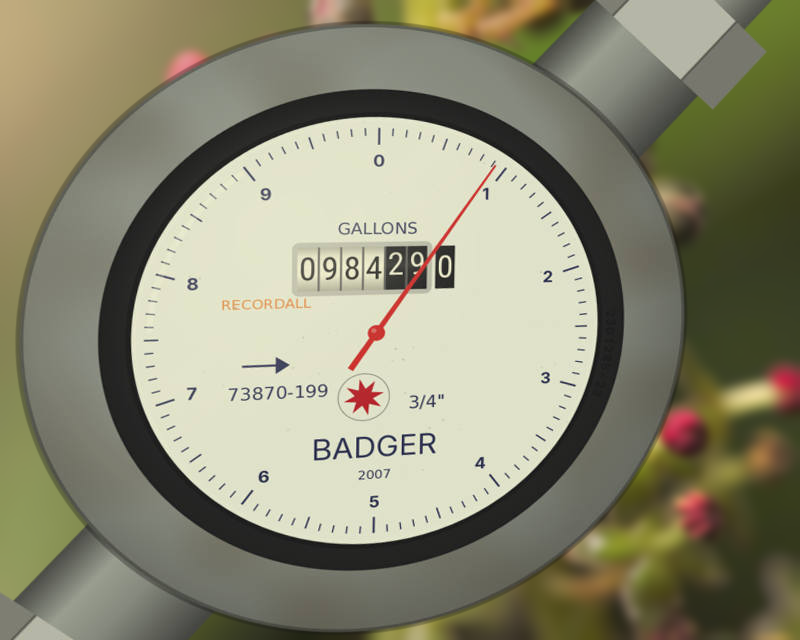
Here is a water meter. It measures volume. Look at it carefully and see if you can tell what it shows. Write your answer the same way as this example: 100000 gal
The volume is 984290.9 gal
